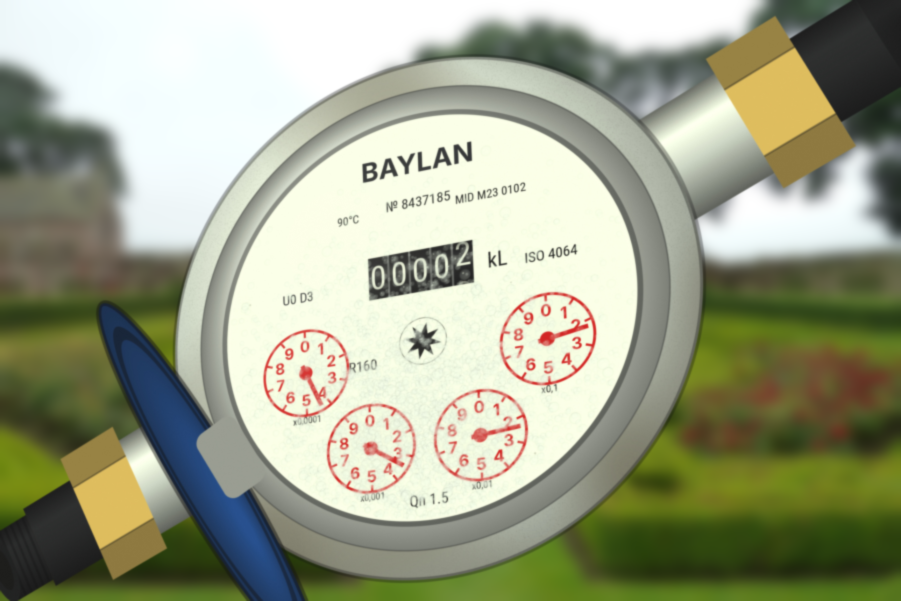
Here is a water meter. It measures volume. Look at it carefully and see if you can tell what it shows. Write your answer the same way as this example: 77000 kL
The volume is 2.2234 kL
